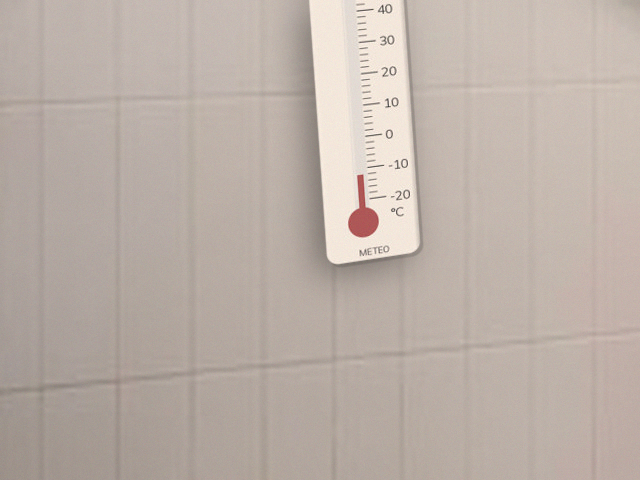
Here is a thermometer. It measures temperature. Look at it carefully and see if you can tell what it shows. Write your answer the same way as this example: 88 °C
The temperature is -12 °C
